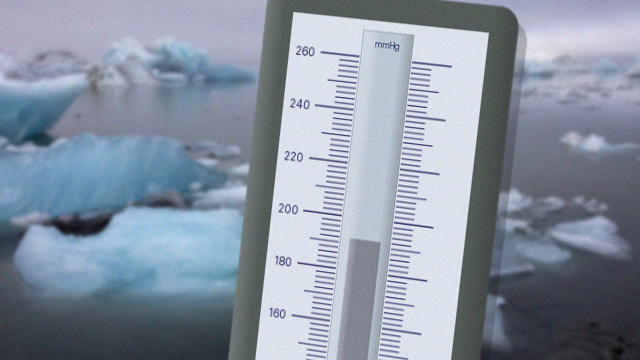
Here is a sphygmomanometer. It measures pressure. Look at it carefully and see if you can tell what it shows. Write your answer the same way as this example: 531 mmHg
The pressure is 192 mmHg
